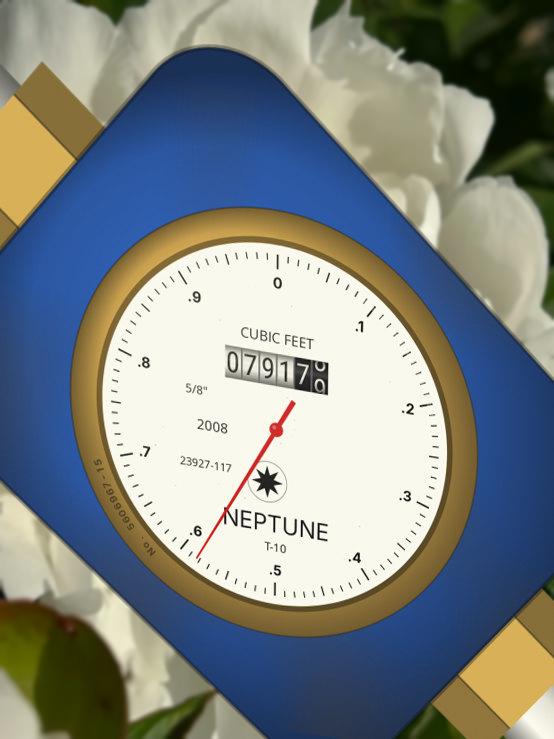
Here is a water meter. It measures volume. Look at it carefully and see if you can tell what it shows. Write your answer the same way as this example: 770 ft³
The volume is 79178.58 ft³
